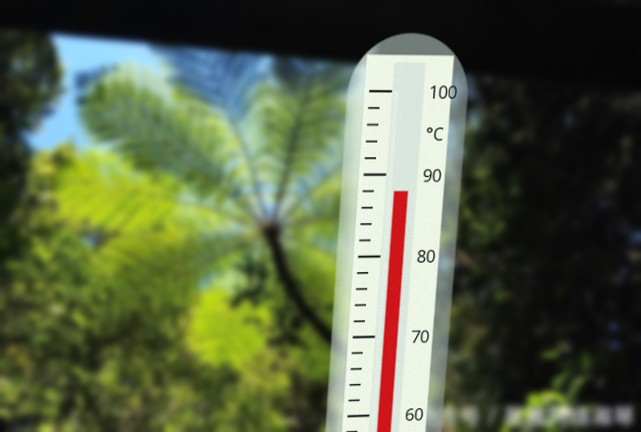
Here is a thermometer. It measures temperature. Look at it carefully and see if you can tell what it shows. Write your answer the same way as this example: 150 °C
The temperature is 88 °C
